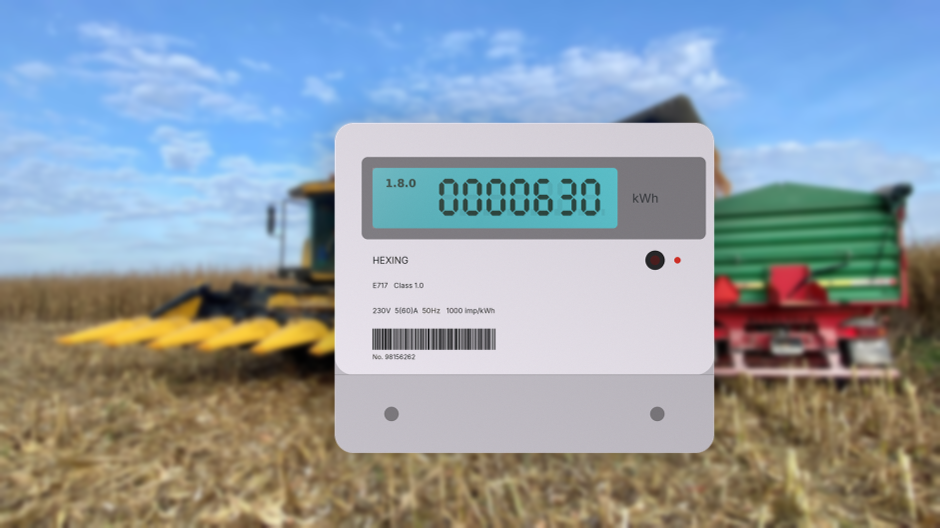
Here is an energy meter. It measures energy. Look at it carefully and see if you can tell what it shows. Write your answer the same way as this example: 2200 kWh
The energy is 630 kWh
